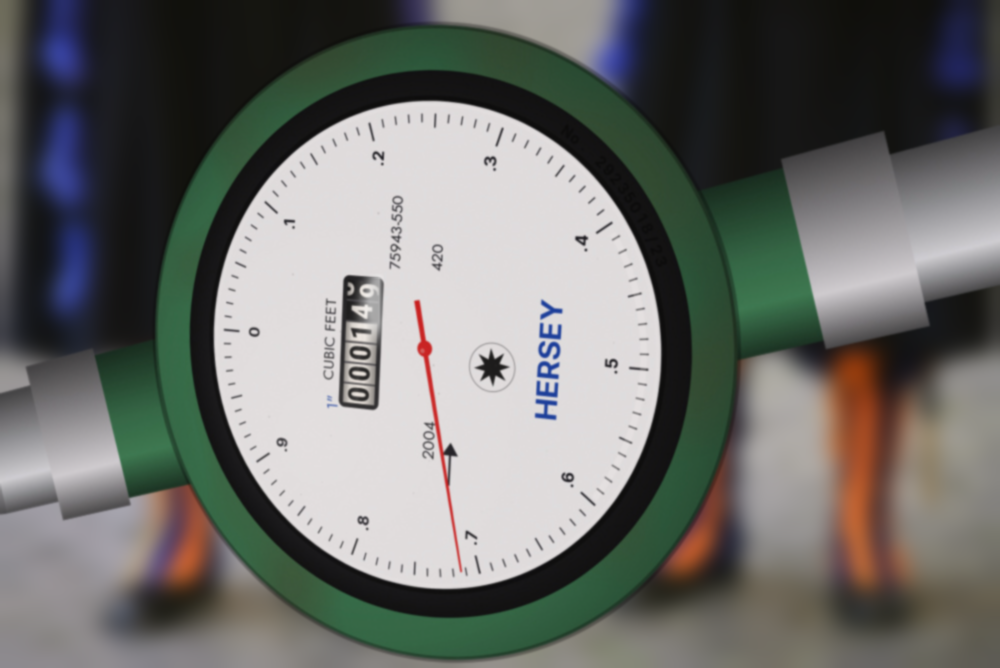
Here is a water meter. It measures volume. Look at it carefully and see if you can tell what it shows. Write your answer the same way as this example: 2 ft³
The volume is 148.71 ft³
